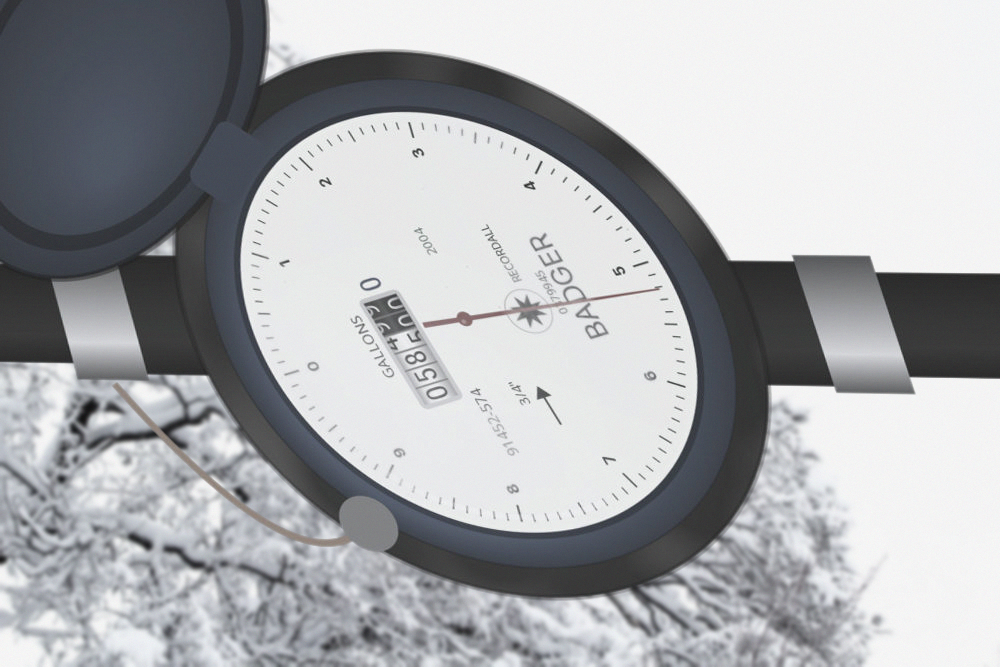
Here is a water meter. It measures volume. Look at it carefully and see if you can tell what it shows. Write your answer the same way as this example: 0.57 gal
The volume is 584995.2 gal
